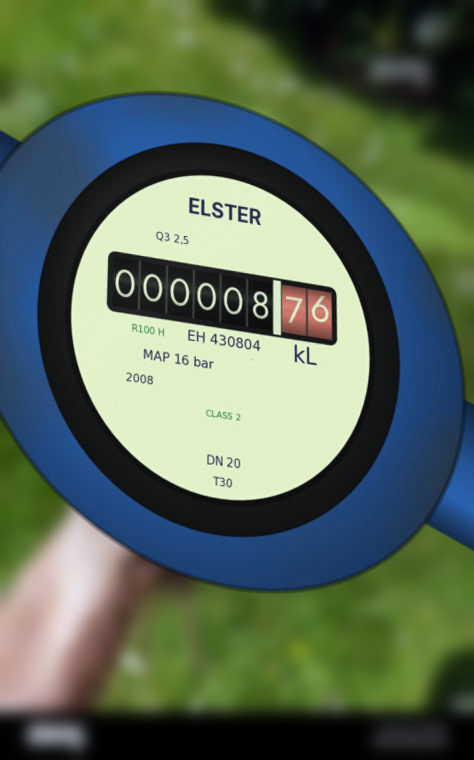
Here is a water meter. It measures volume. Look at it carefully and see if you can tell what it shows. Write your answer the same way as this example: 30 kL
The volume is 8.76 kL
